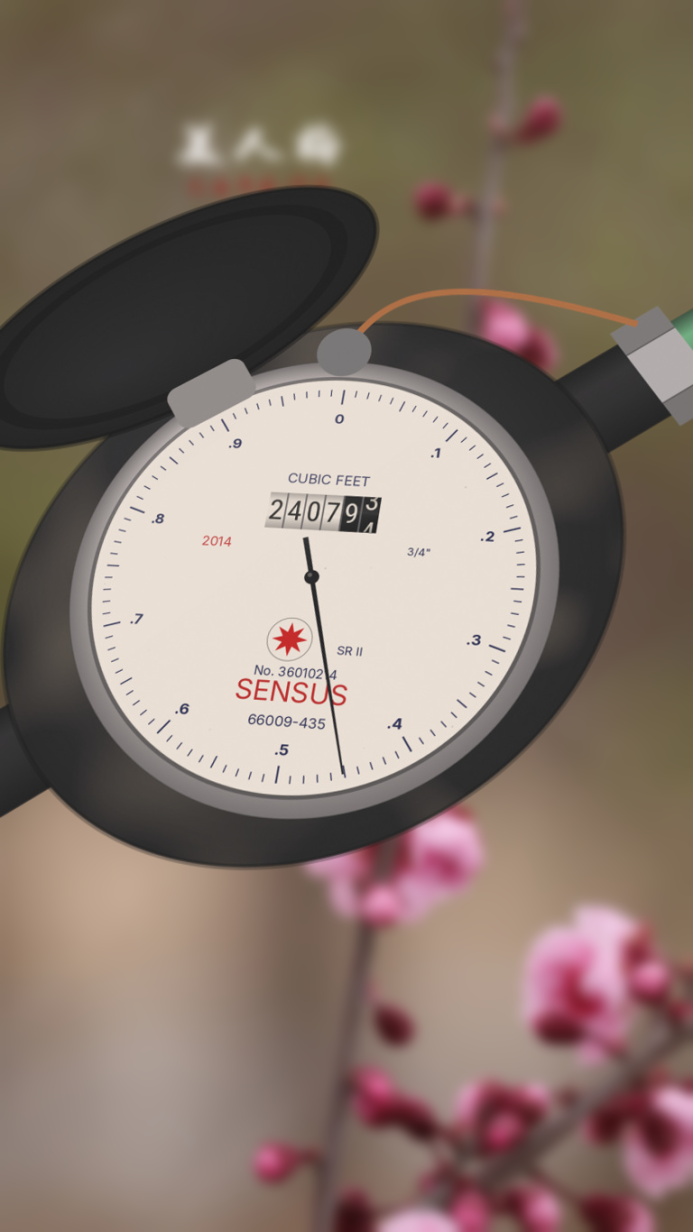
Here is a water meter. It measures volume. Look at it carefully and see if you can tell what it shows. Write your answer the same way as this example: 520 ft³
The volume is 240793.45 ft³
